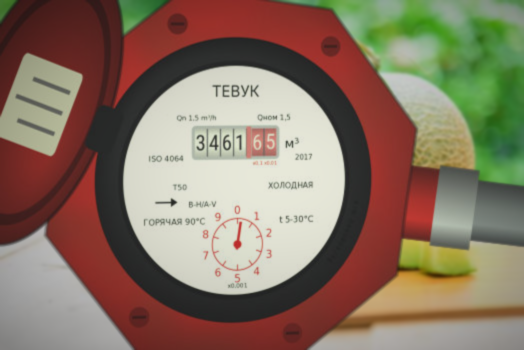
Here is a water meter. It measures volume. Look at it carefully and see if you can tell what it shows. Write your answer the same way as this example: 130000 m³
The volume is 3461.650 m³
